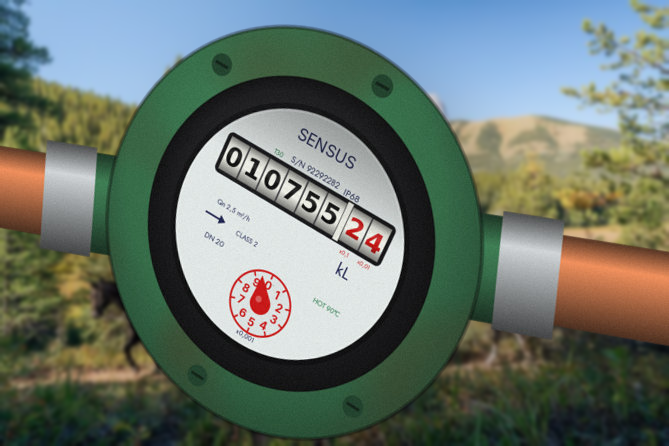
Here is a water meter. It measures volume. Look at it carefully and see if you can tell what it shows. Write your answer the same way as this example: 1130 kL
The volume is 10755.239 kL
